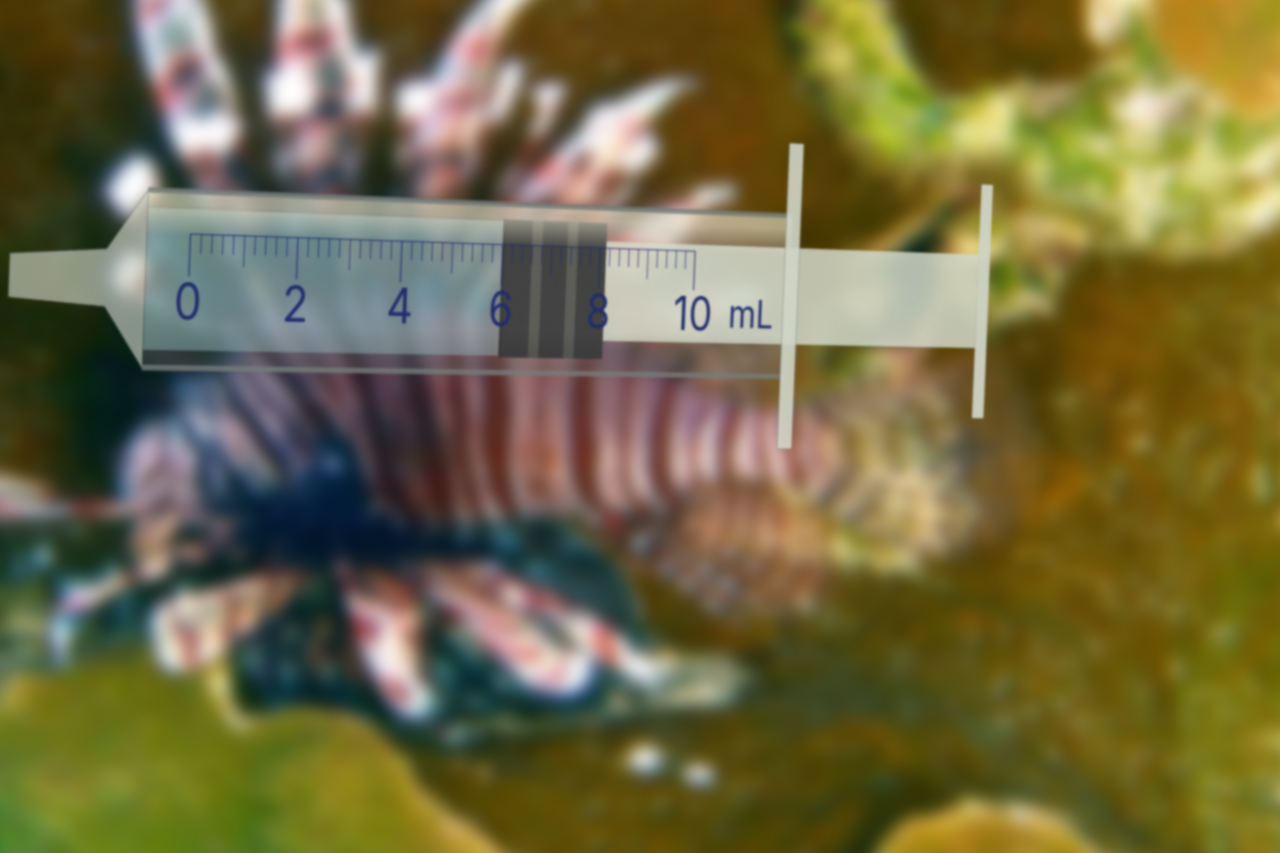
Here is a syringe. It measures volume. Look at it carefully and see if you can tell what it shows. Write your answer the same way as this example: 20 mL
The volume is 6 mL
